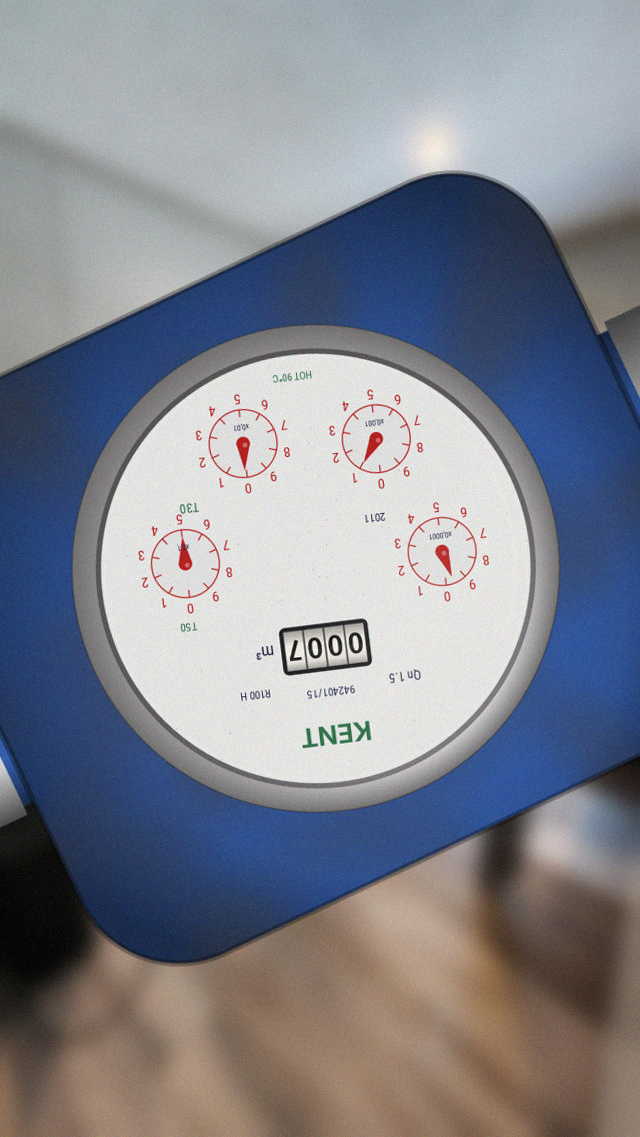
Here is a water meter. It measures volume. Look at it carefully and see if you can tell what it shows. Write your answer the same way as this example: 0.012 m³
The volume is 7.5009 m³
